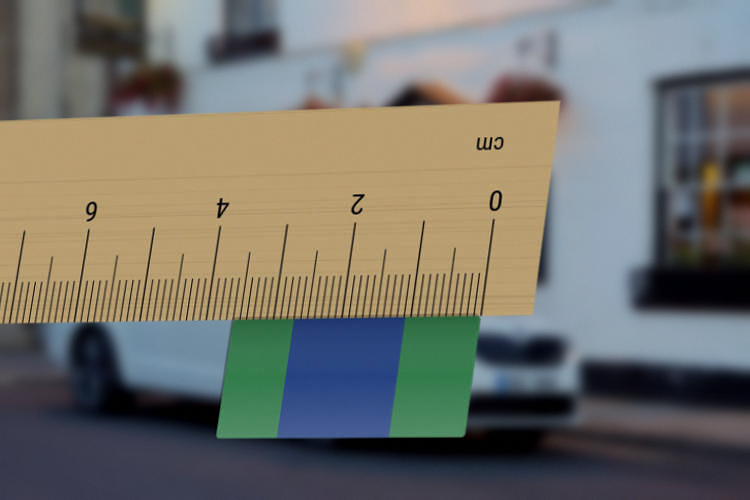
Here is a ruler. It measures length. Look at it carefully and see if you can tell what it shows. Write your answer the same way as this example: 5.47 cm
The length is 3.6 cm
